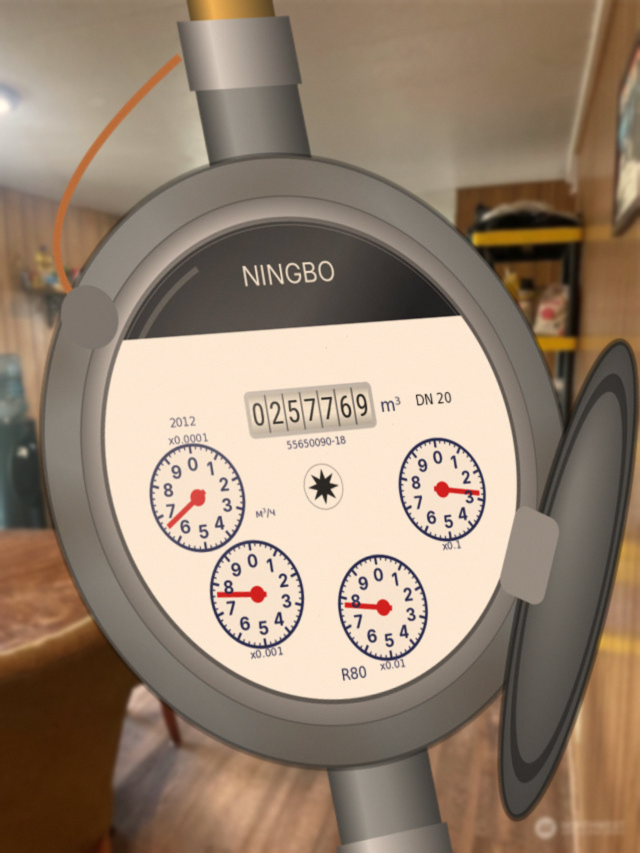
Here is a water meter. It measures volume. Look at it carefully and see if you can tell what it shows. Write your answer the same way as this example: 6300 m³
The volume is 257769.2776 m³
